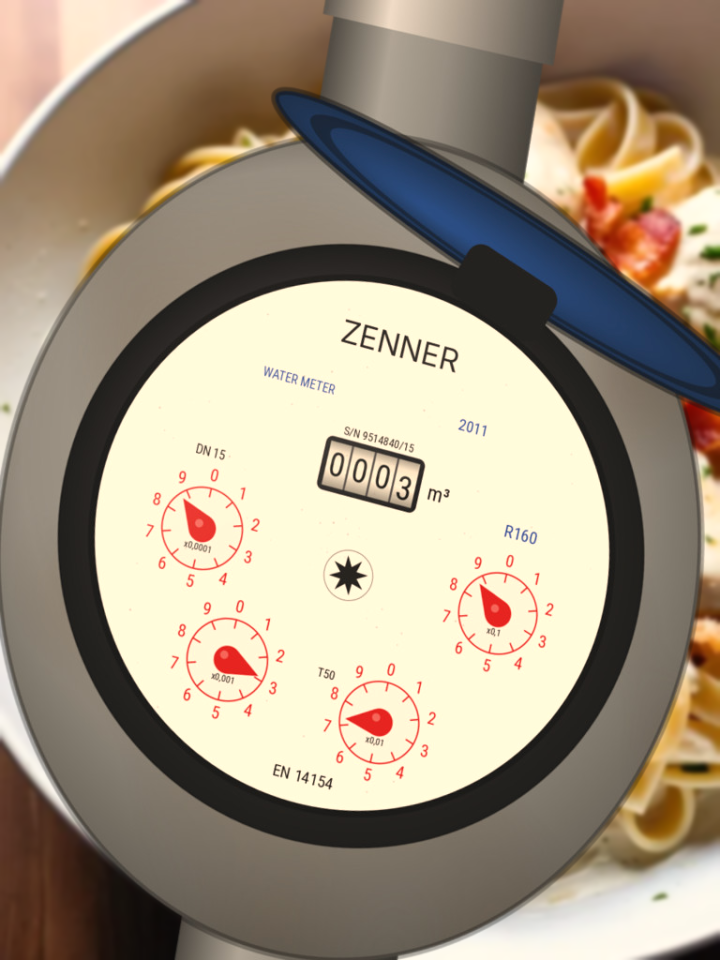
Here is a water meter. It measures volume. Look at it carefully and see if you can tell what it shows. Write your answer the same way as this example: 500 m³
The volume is 2.8728 m³
